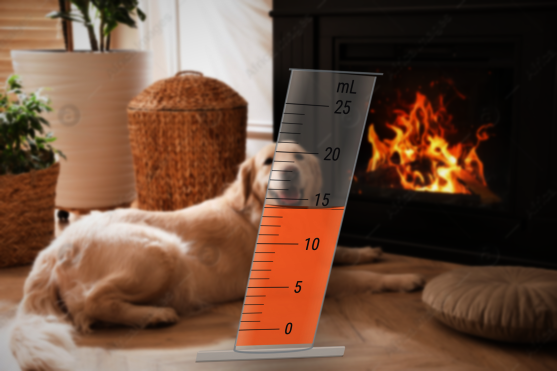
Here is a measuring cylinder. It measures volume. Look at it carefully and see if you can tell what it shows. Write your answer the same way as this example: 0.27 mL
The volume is 14 mL
